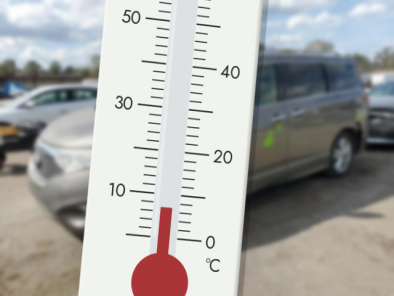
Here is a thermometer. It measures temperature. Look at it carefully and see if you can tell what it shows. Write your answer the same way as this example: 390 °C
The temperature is 7 °C
